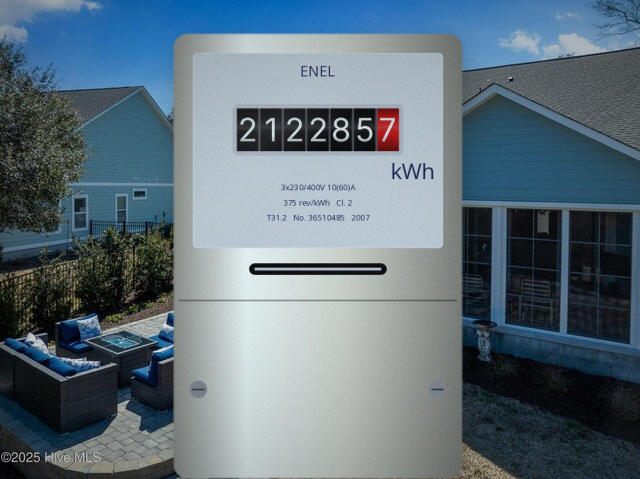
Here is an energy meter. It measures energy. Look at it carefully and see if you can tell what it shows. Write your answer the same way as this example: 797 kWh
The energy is 212285.7 kWh
